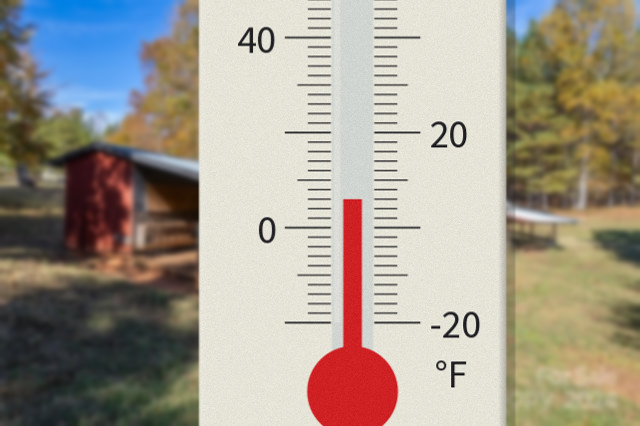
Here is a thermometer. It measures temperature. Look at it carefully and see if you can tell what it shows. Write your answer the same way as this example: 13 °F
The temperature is 6 °F
